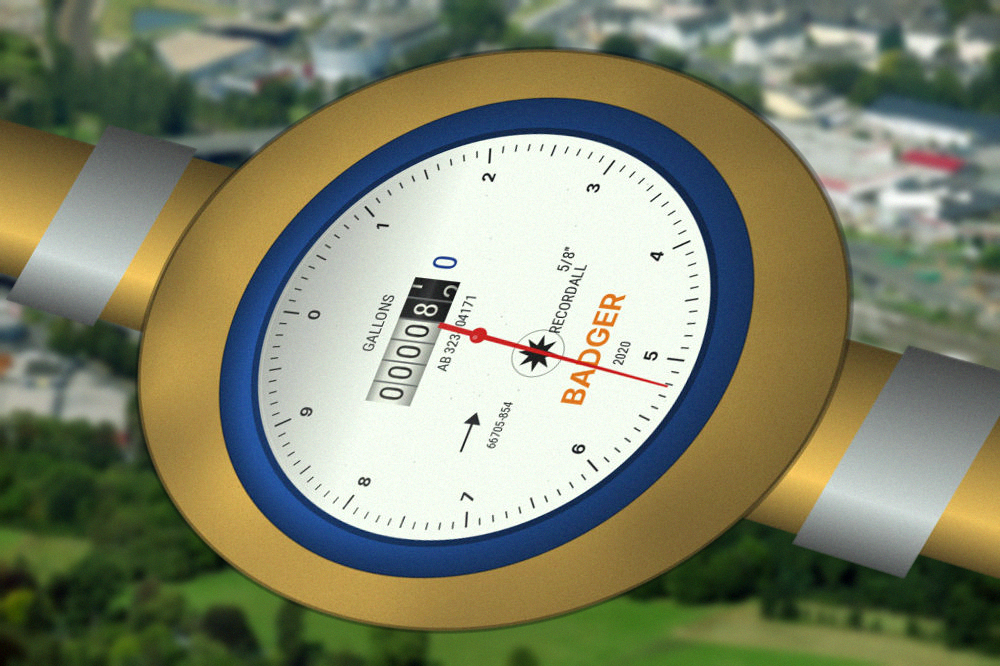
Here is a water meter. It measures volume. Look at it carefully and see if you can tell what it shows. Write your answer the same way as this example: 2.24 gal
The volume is 815.2 gal
